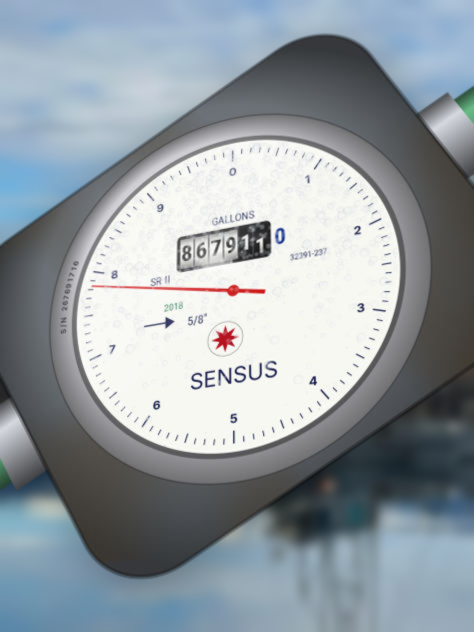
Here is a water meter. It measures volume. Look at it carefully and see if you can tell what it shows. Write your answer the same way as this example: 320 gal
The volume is 8679107.8 gal
